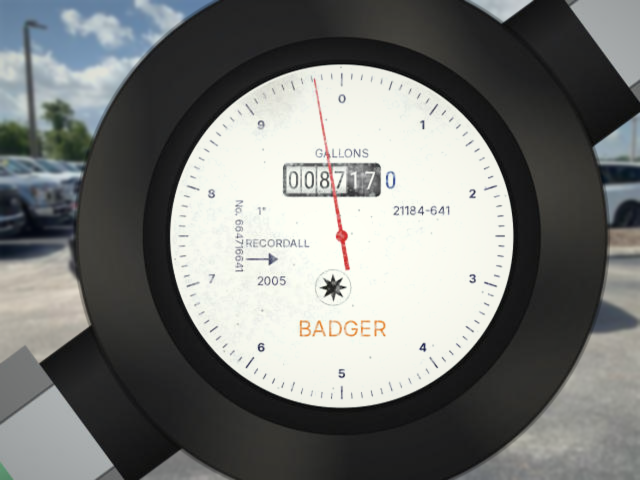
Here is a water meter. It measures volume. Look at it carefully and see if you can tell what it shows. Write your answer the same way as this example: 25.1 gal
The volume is 87169.7 gal
